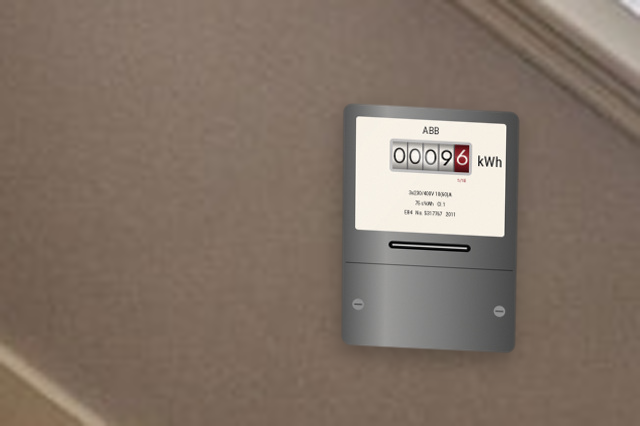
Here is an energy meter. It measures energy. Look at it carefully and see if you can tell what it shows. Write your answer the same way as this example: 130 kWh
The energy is 9.6 kWh
